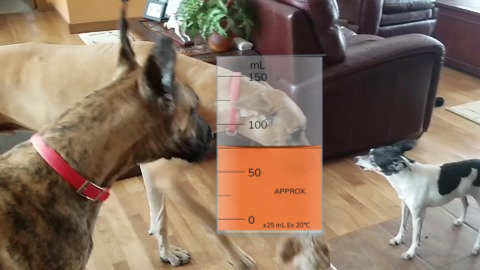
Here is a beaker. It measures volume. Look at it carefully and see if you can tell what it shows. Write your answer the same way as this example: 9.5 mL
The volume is 75 mL
